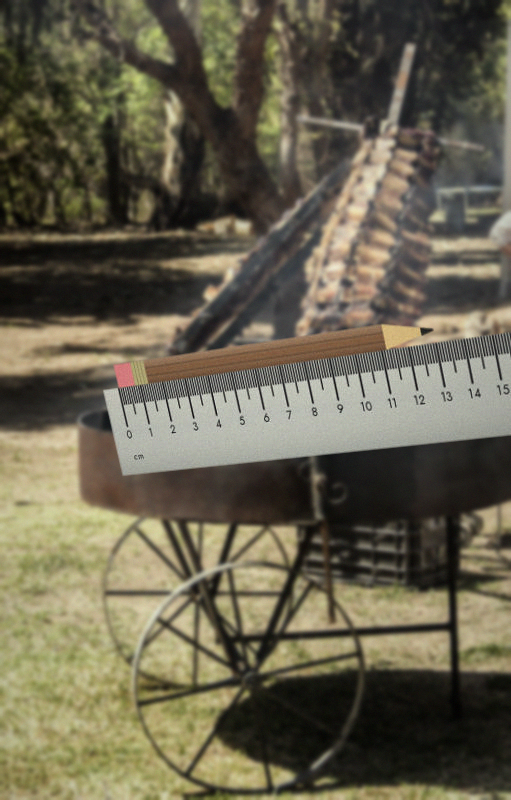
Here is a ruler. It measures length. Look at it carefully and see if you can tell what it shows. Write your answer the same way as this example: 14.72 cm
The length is 13 cm
